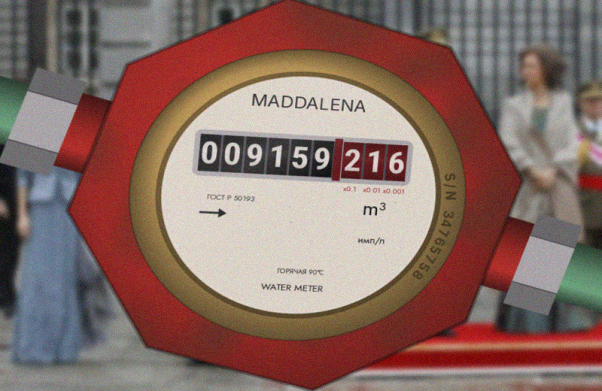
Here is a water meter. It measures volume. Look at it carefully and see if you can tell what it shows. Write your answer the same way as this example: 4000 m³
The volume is 9159.216 m³
